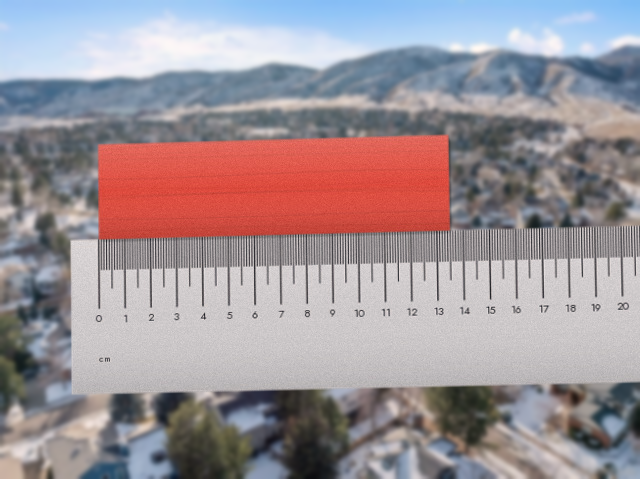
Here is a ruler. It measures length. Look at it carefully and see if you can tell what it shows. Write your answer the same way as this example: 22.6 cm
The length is 13.5 cm
